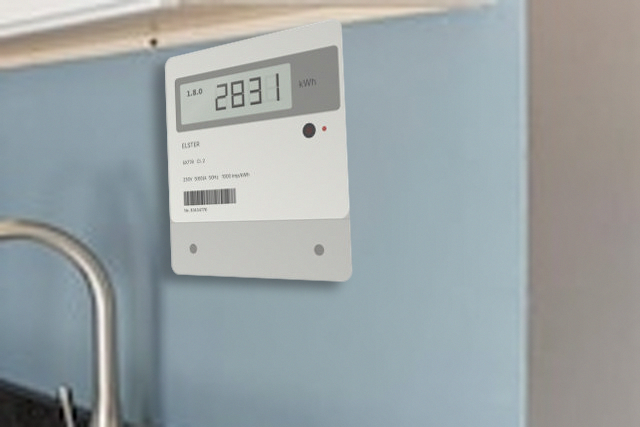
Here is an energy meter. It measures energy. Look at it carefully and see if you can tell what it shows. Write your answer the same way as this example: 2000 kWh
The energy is 2831 kWh
